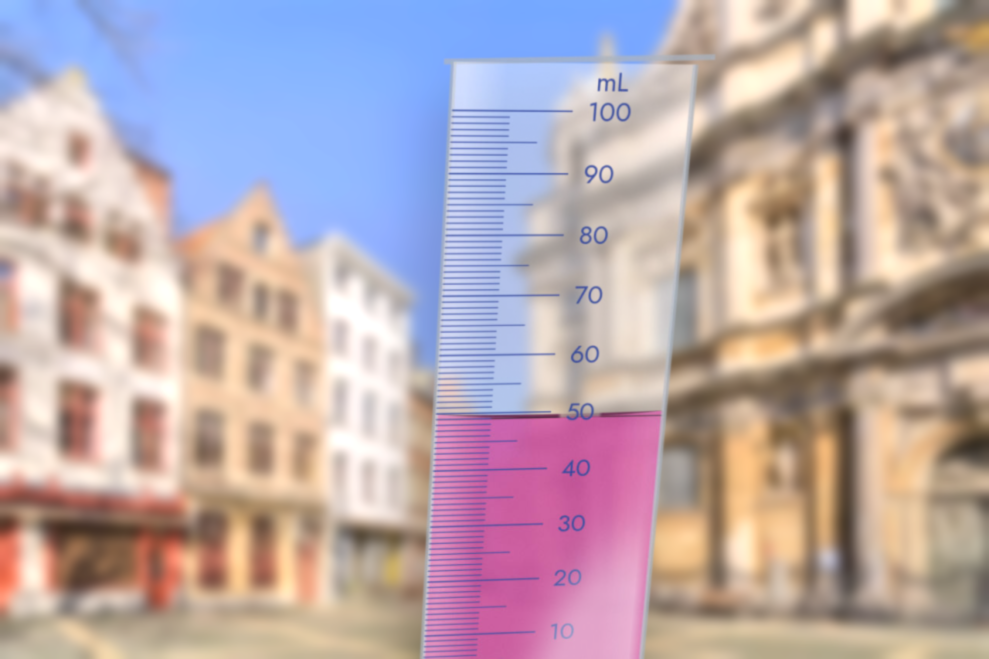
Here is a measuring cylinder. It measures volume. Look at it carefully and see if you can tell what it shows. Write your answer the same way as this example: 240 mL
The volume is 49 mL
